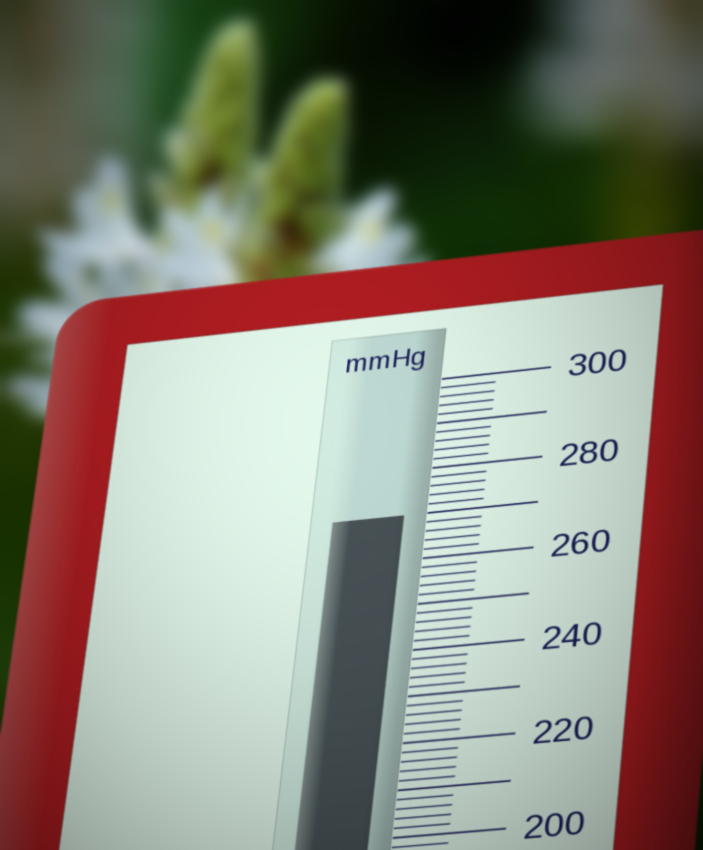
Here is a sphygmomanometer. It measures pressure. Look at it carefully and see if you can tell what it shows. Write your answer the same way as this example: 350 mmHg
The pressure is 270 mmHg
